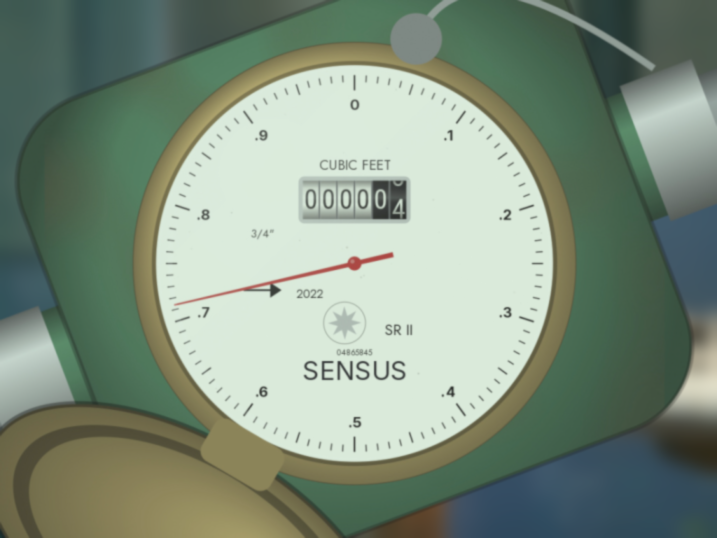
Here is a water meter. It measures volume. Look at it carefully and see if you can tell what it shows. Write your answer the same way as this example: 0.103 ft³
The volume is 3.71 ft³
